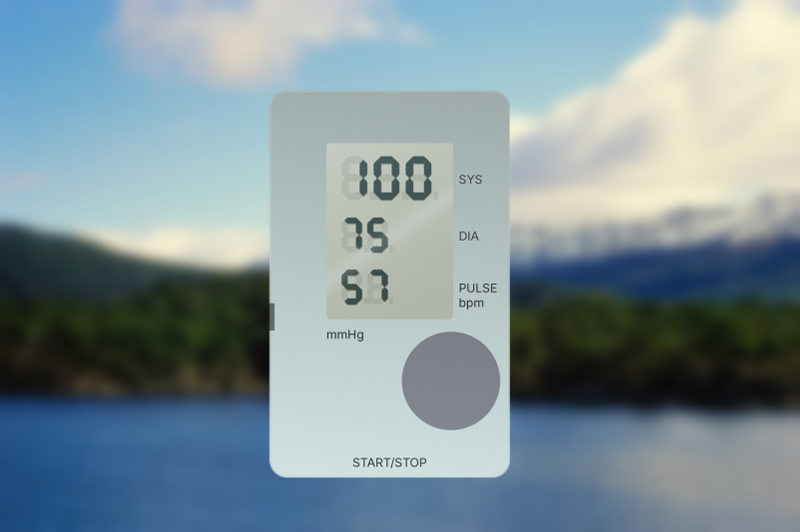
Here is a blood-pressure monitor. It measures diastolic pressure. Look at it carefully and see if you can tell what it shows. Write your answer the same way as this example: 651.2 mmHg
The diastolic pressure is 75 mmHg
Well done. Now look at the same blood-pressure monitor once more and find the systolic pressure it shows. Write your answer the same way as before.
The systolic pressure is 100 mmHg
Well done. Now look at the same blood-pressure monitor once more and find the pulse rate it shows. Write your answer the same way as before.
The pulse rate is 57 bpm
